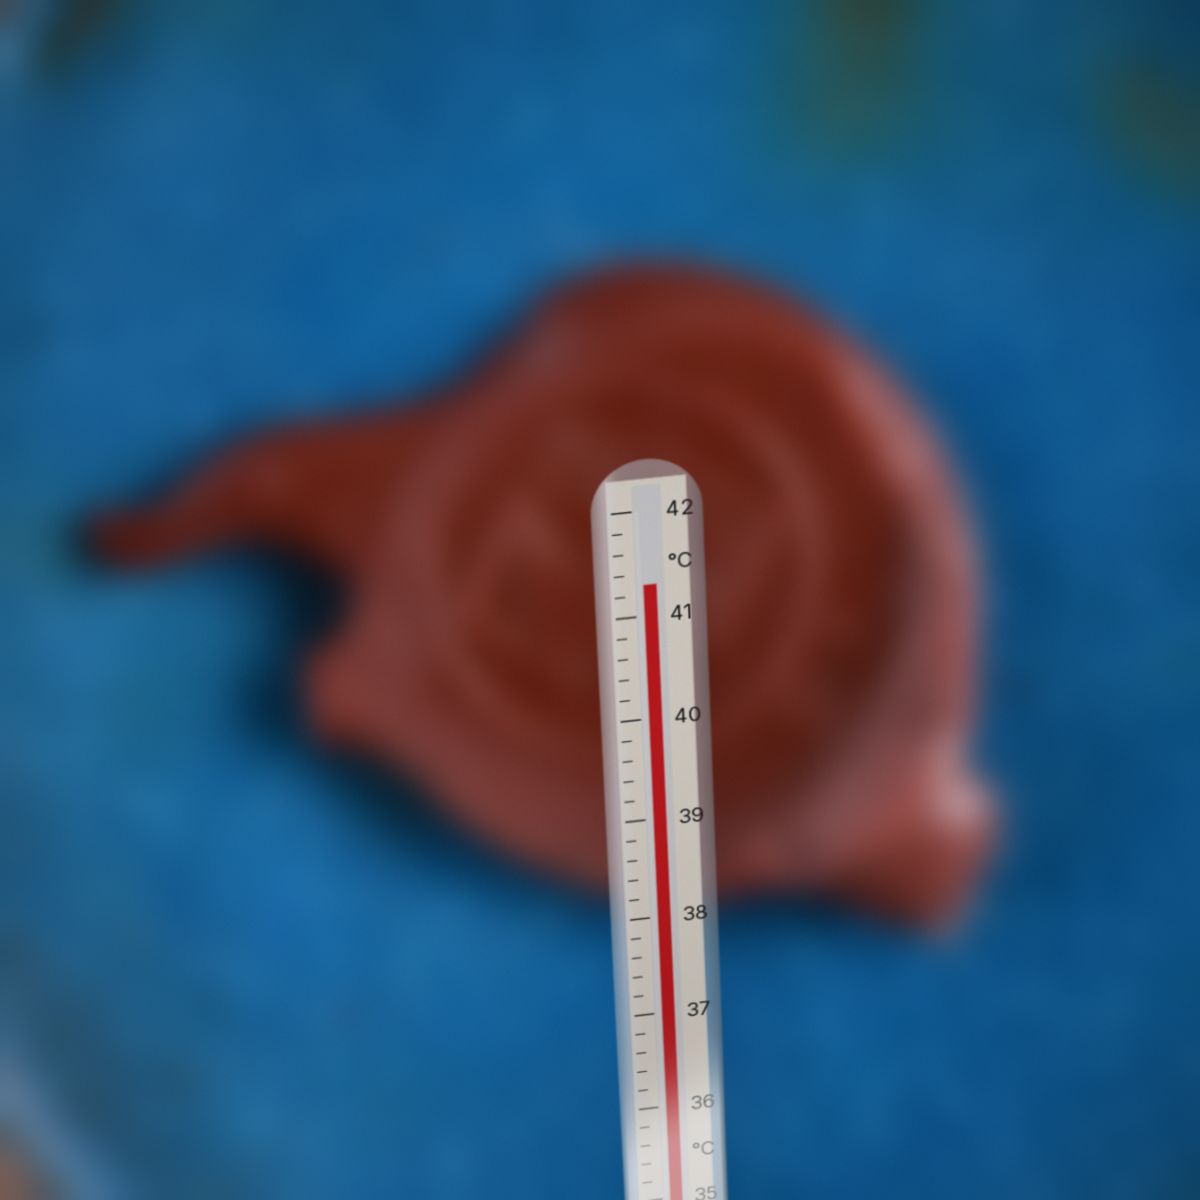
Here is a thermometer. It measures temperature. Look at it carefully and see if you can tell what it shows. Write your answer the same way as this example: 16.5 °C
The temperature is 41.3 °C
